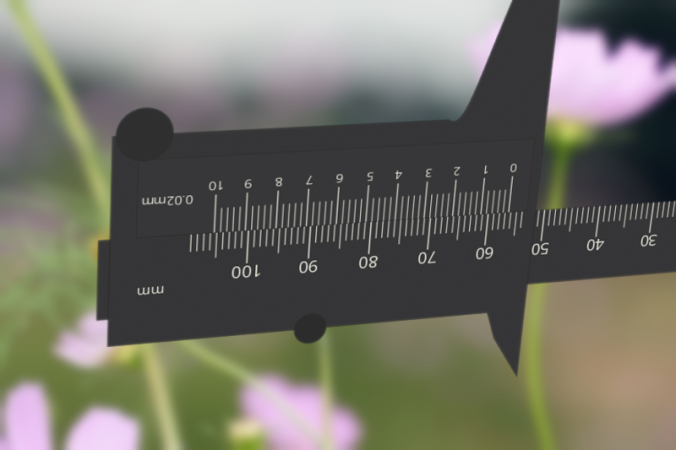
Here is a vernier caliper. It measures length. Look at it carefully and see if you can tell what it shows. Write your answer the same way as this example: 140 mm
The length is 56.4 mm
